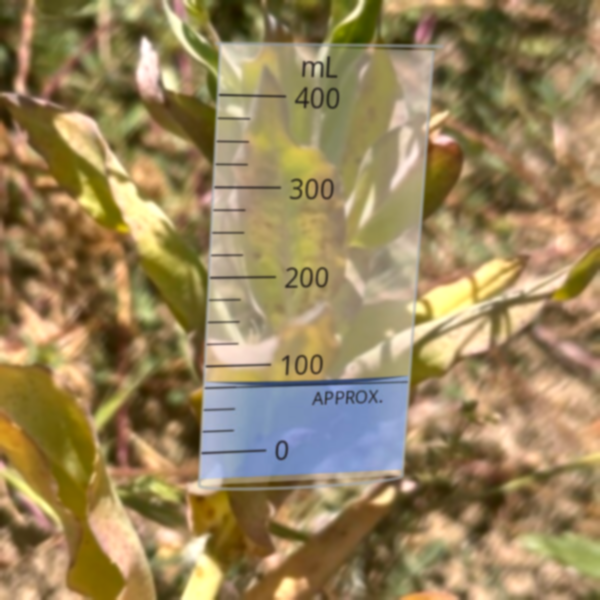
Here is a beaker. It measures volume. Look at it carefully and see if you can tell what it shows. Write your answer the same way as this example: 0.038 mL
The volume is 75 mL
